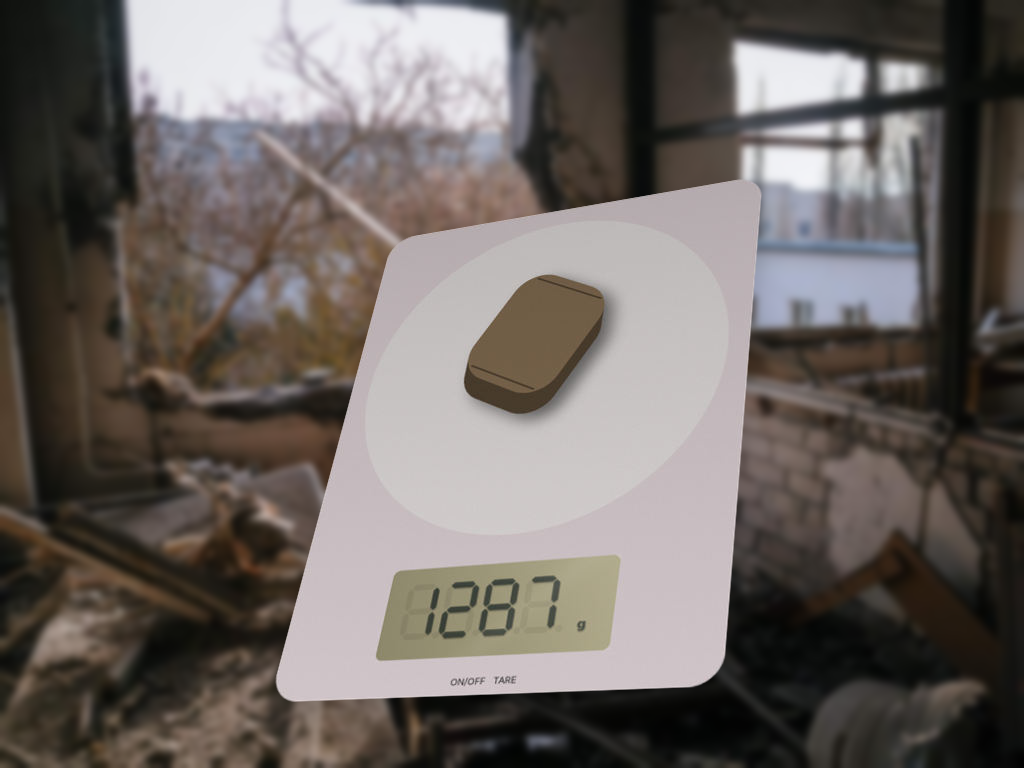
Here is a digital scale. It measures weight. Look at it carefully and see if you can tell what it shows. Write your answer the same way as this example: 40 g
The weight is 1287 g
